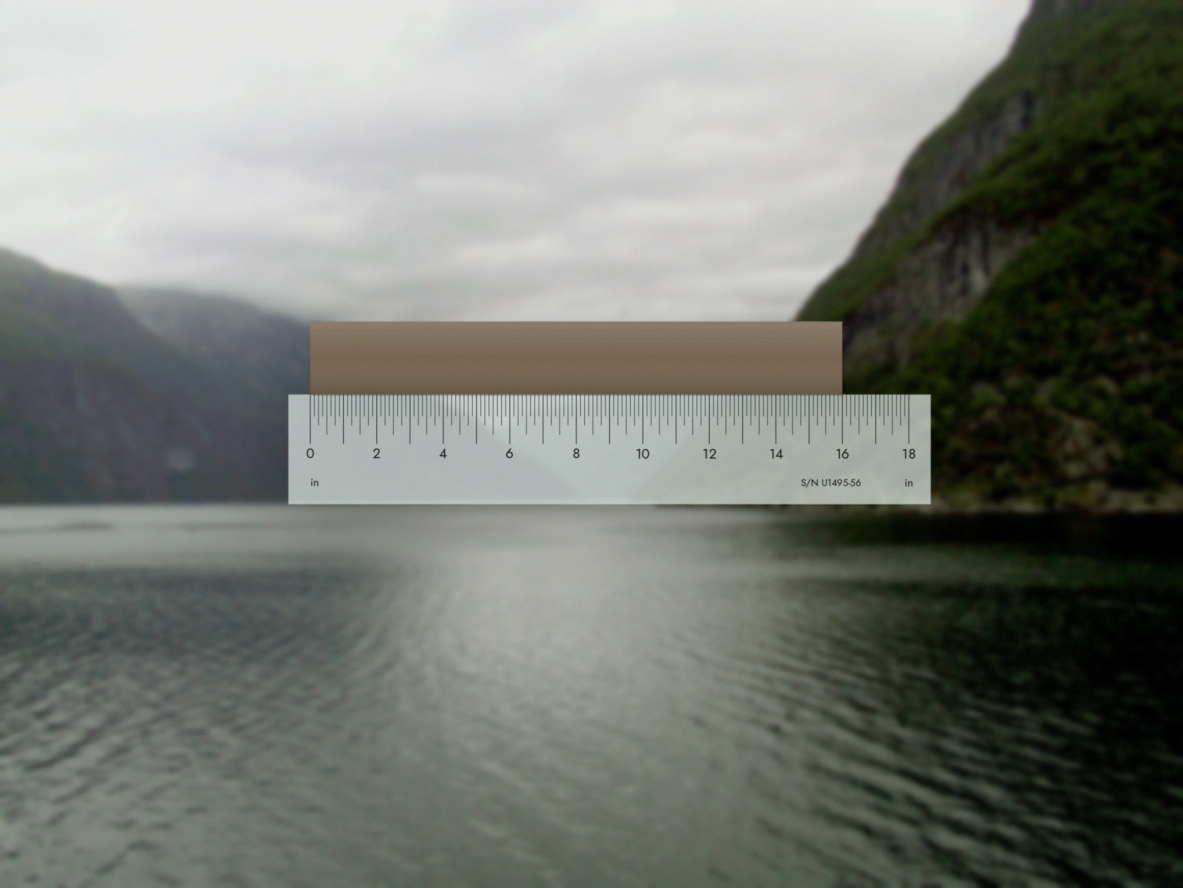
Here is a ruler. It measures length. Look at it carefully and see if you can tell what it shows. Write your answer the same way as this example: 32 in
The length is 16 in
